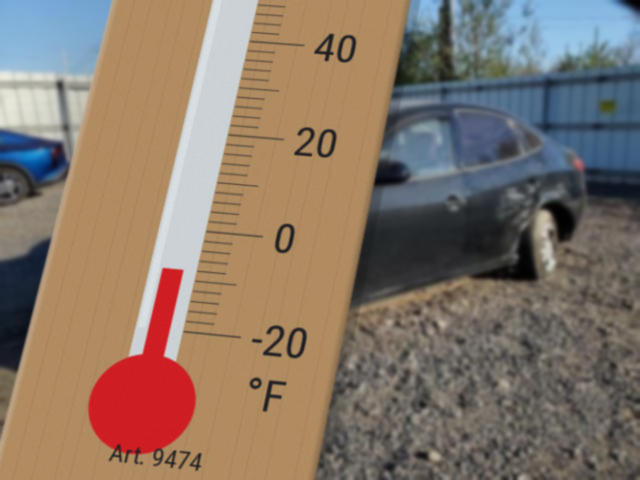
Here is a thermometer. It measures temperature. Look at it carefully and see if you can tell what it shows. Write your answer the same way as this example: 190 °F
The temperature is -8 °F
